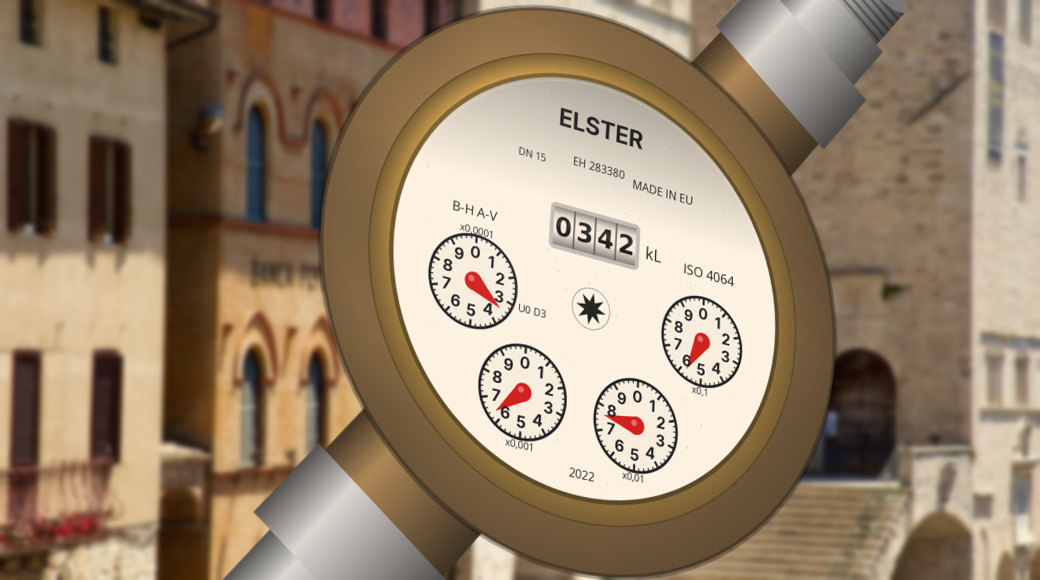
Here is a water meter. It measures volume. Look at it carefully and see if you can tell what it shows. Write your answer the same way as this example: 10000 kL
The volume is 342.5763 kL
